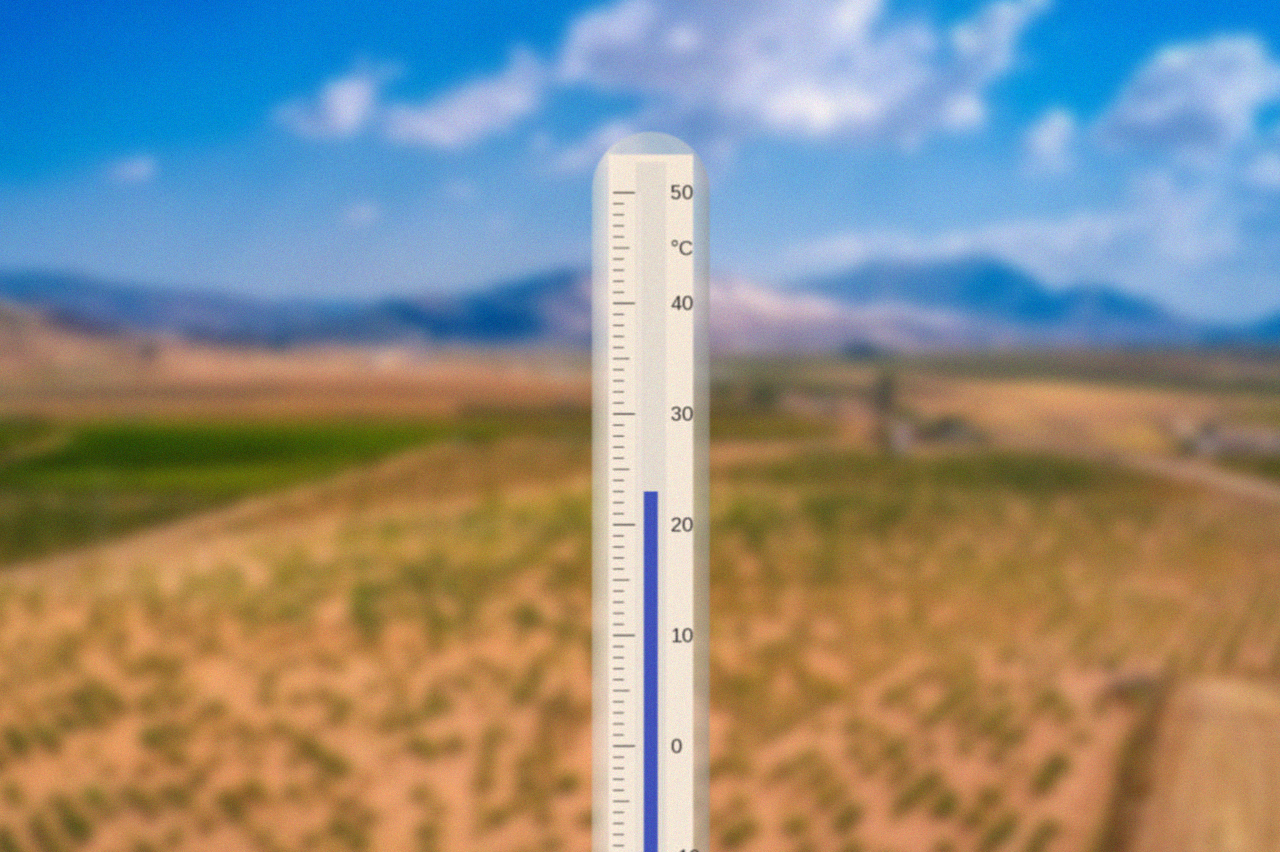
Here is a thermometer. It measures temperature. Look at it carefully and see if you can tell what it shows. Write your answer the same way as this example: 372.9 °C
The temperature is 23 °C
